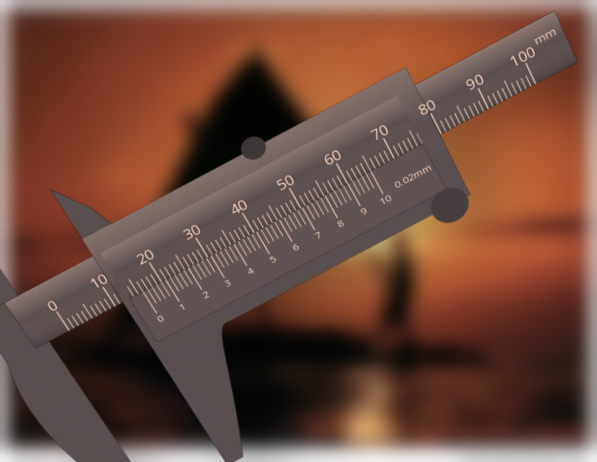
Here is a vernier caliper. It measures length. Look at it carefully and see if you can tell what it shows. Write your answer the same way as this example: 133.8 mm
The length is 16.0 mm
